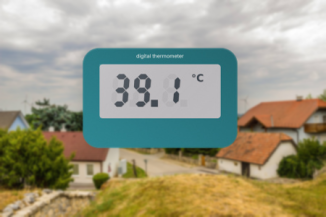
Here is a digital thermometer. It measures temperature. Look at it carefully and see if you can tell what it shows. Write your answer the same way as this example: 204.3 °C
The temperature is 39.1 °C
